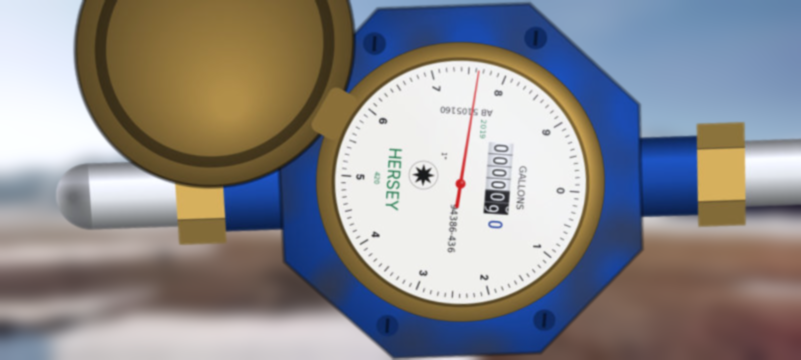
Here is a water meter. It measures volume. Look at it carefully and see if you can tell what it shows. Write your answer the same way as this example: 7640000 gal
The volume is 87.6 gal
